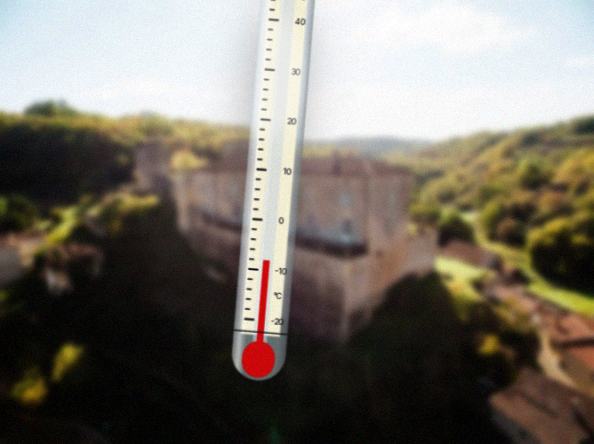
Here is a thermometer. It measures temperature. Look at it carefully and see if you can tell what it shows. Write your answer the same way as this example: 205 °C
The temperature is -8 °C
